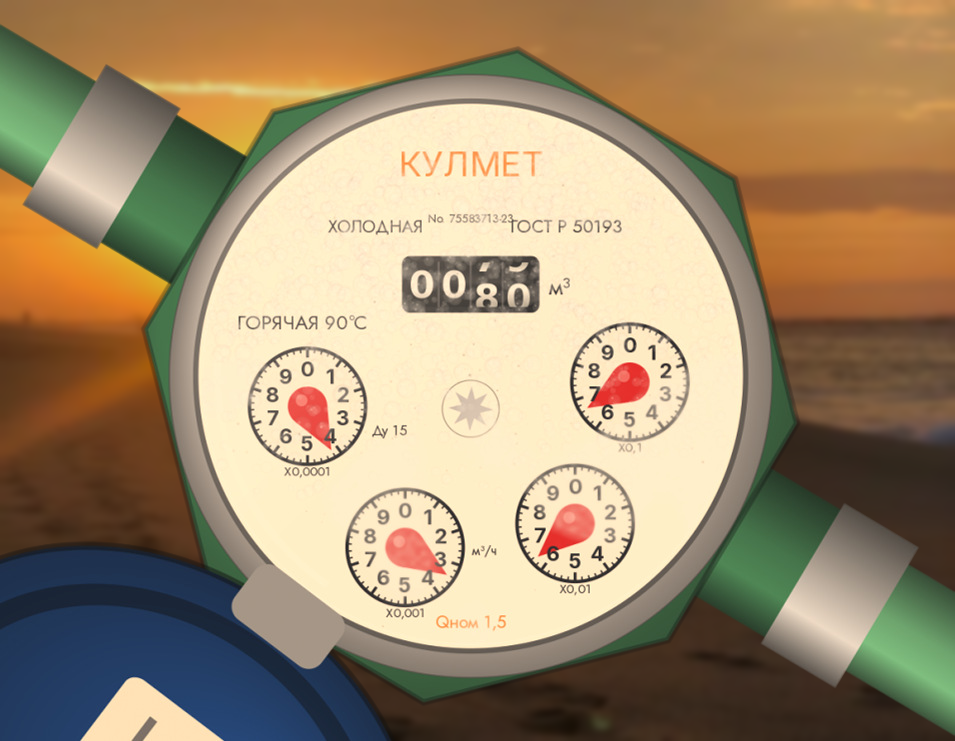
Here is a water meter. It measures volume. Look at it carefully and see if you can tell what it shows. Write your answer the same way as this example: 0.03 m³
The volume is 79.6634 m³
